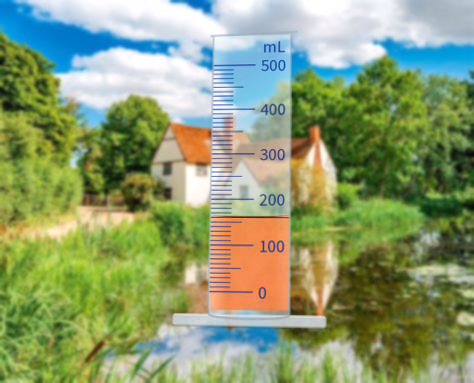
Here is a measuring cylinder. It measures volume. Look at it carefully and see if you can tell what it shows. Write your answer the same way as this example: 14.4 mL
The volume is 160 mL
